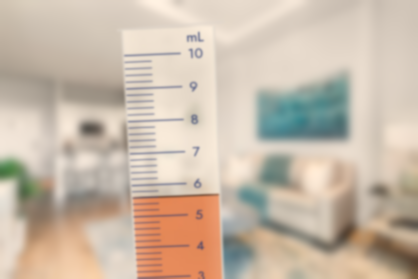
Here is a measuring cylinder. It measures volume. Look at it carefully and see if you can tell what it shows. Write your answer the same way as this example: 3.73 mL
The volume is 5.6 mL
